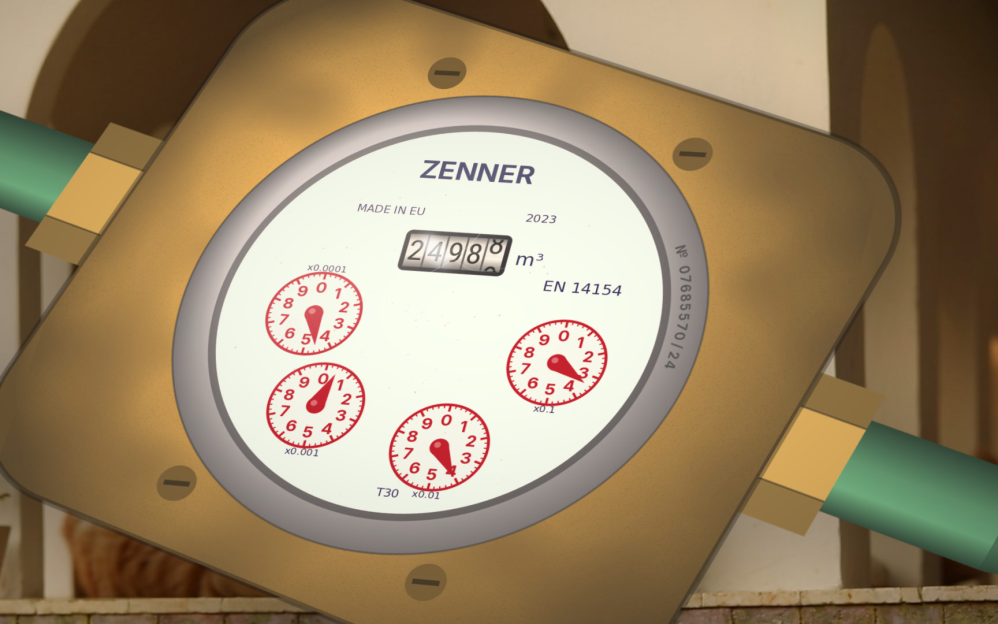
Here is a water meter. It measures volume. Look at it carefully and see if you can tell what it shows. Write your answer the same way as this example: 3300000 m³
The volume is 24988.3404 m³
